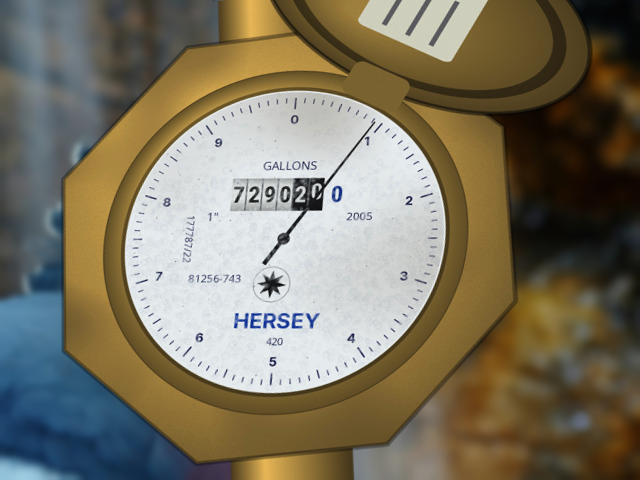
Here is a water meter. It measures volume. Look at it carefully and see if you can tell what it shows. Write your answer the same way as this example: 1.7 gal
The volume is 7290200.9 gal
